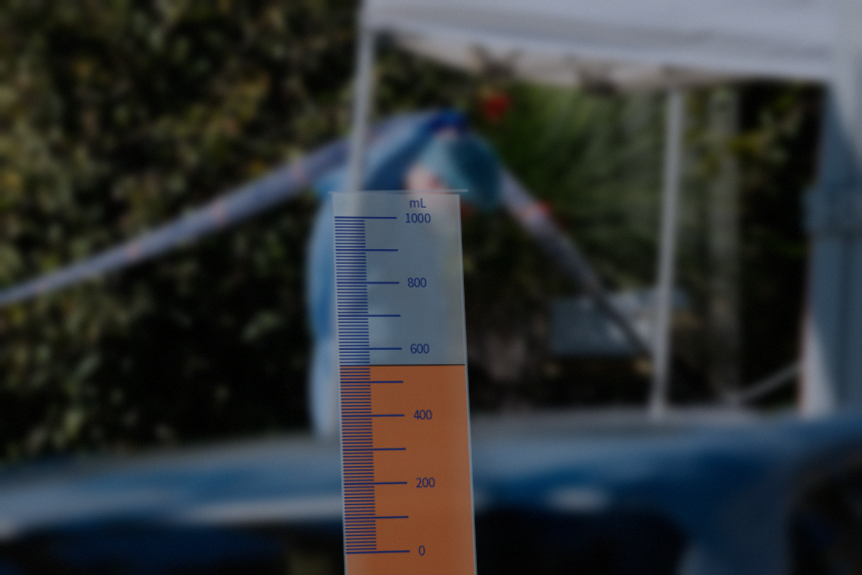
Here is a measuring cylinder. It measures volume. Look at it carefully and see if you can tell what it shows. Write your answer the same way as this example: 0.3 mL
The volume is 550 mL
